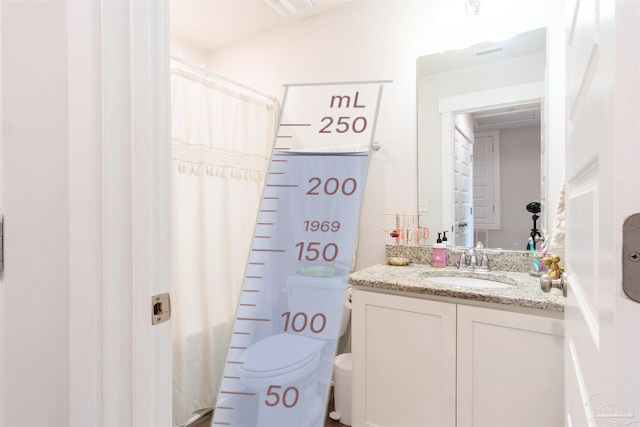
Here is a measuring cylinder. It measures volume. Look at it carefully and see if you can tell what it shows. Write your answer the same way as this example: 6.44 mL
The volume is 225 mL
